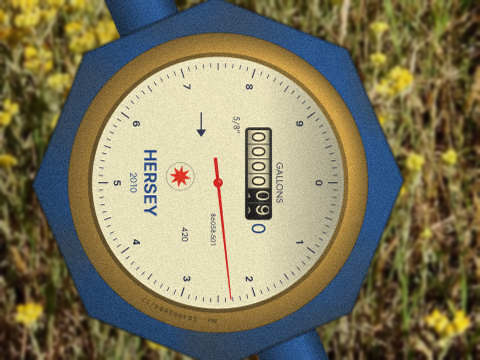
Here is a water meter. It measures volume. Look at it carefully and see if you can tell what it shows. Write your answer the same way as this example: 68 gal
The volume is 92.3 gal
